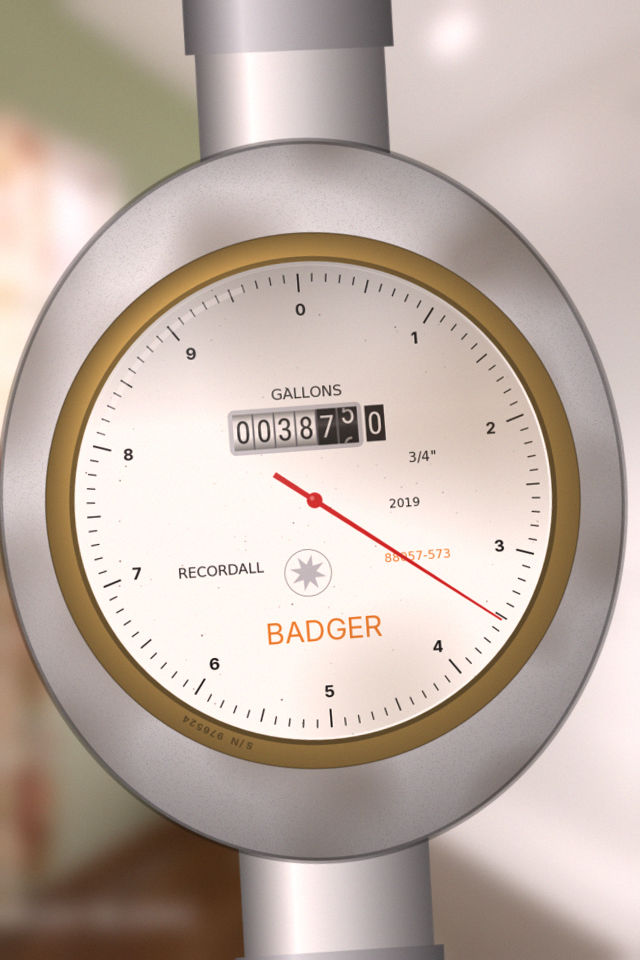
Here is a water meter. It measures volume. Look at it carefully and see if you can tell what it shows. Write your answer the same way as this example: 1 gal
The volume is 38753.5 gal
